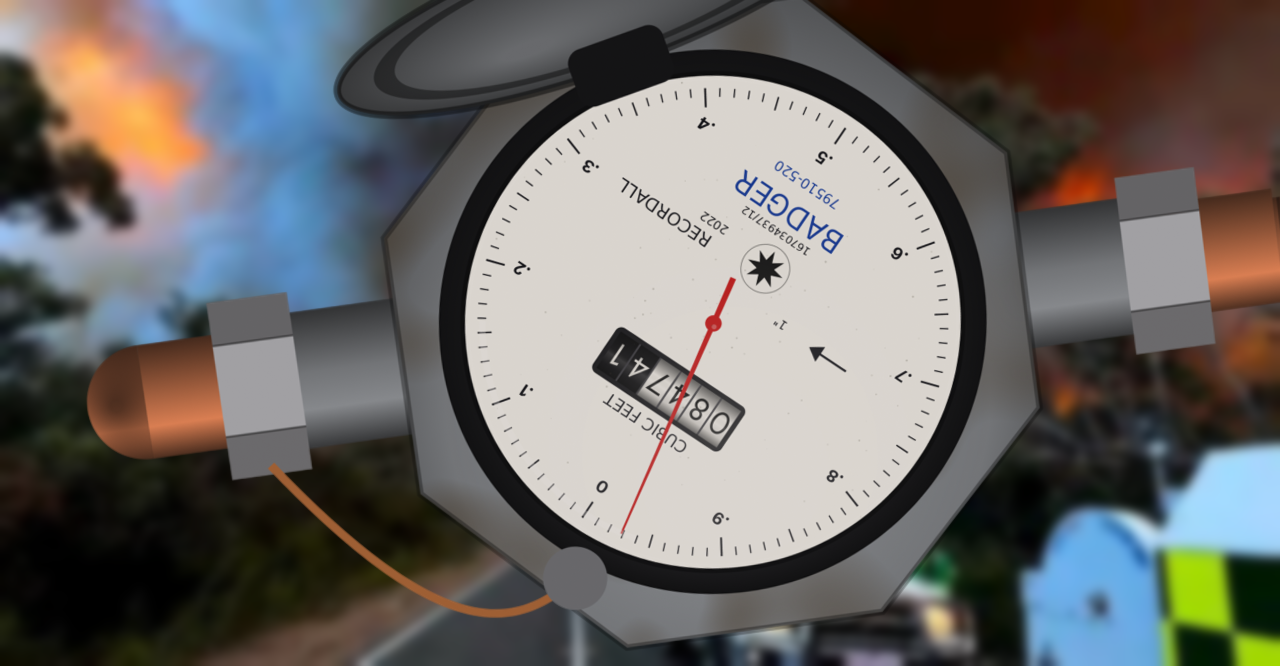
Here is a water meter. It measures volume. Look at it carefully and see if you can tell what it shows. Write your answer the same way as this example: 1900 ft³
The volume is 84740.97 ft³
